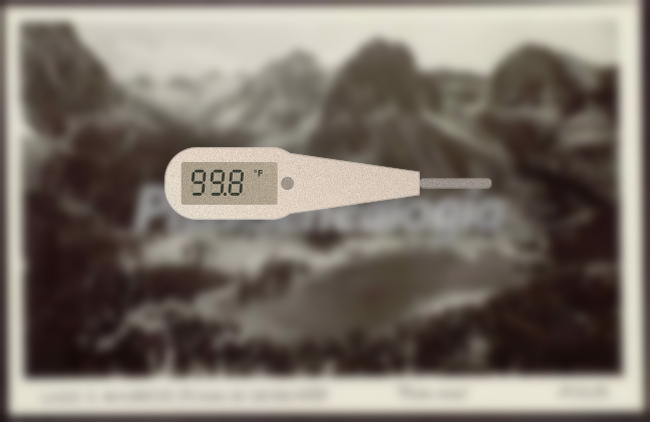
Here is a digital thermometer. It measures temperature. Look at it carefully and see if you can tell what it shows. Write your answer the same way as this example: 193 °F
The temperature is 99.8 °F
